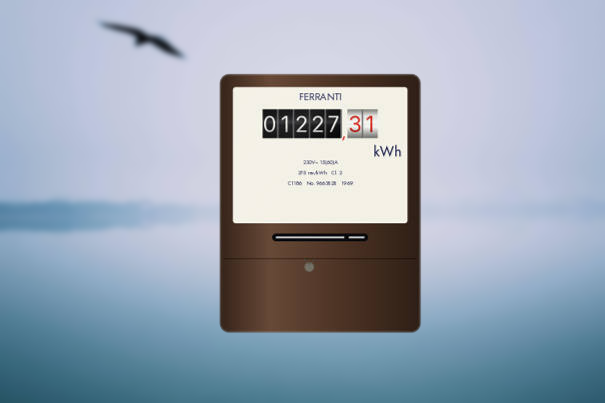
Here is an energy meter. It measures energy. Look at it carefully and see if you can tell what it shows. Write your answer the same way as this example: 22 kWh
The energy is 1227.31 kWh
